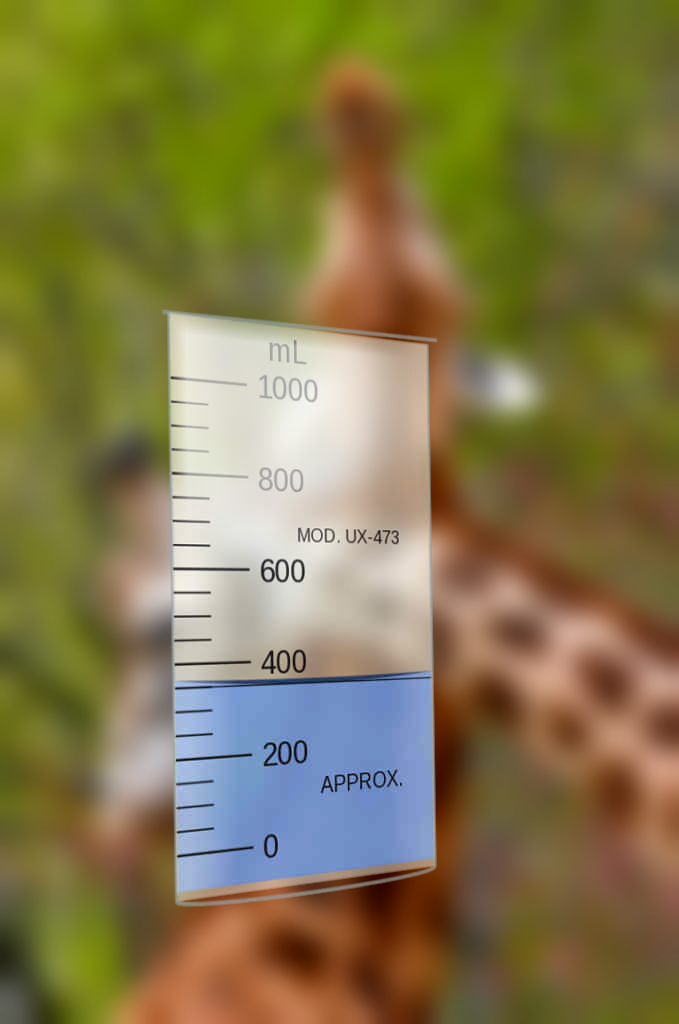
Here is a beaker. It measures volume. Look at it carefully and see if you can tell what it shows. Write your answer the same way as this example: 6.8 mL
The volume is 350 mL
